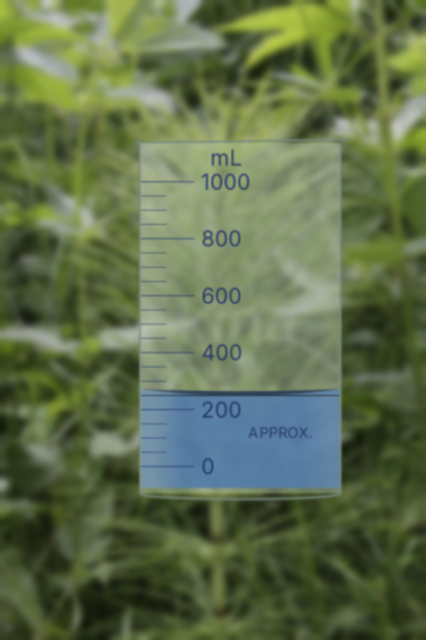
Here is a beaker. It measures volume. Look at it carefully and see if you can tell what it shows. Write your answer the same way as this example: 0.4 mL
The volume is 250 mL
